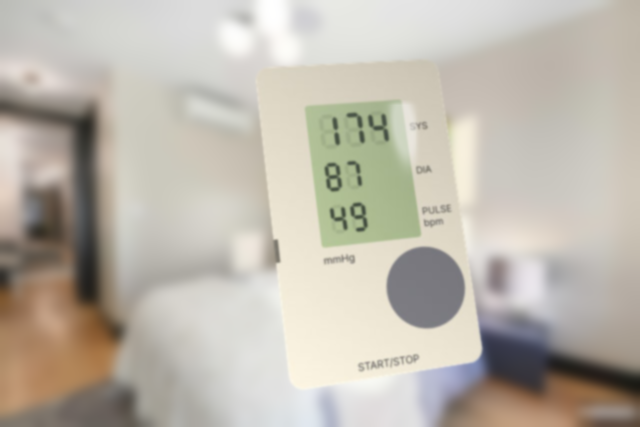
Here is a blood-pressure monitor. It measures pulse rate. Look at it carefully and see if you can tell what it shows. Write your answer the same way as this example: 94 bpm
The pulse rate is 49 bpm
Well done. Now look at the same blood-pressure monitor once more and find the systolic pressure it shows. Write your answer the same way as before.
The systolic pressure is 174 mmHg
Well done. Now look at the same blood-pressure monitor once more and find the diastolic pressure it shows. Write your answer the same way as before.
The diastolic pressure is 87 mmHg
